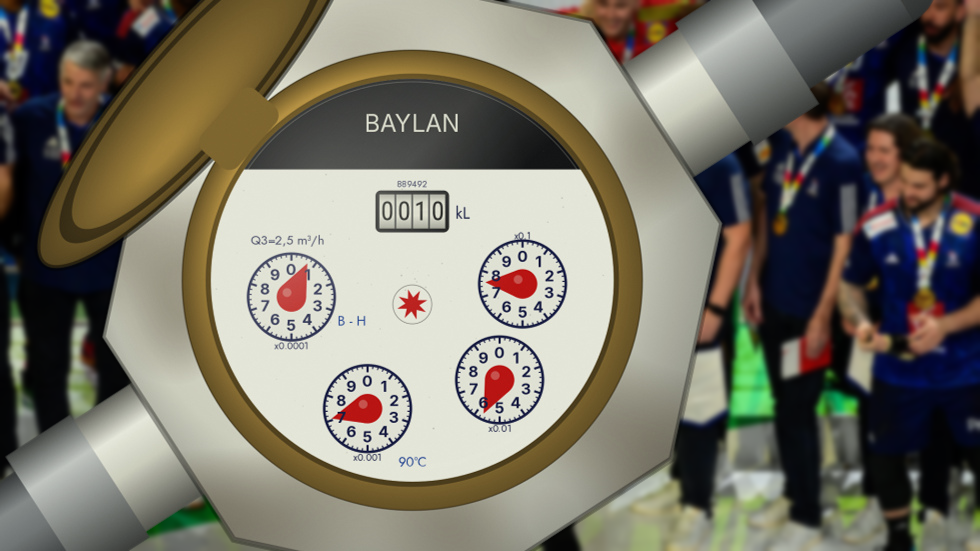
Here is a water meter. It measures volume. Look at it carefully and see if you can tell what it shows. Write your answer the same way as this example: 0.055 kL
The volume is 10.7570 kL
